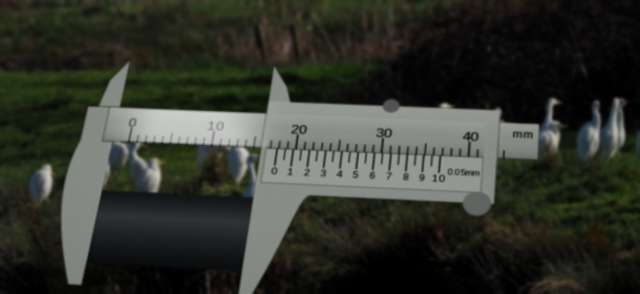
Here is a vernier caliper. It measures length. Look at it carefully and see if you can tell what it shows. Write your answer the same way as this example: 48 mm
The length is 17.8 mm
